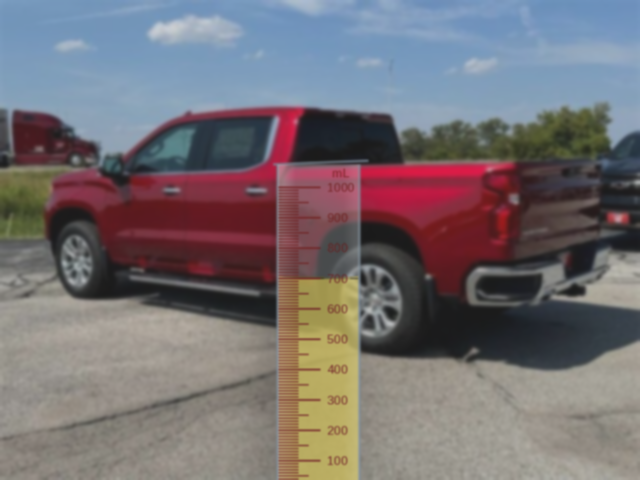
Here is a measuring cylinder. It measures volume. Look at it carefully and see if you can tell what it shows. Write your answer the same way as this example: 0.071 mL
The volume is 700 mL
